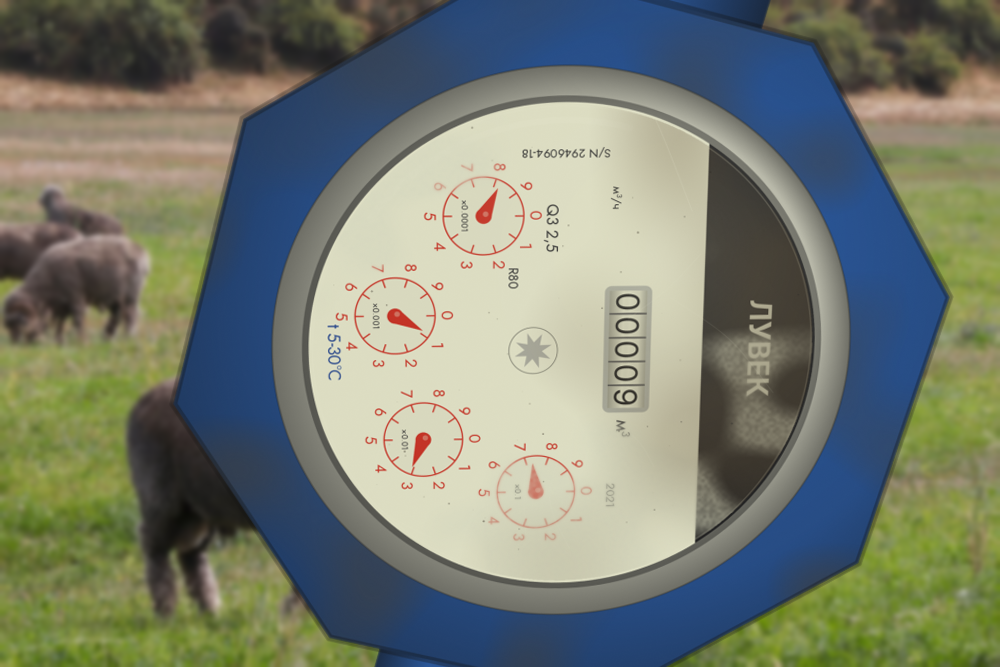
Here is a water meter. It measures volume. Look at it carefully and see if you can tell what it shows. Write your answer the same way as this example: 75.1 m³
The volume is 9.7308 m³
